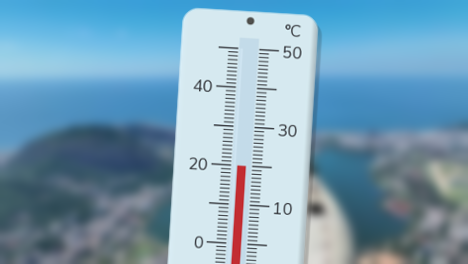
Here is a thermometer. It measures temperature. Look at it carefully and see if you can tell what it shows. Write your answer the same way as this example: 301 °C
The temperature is 20 °C
